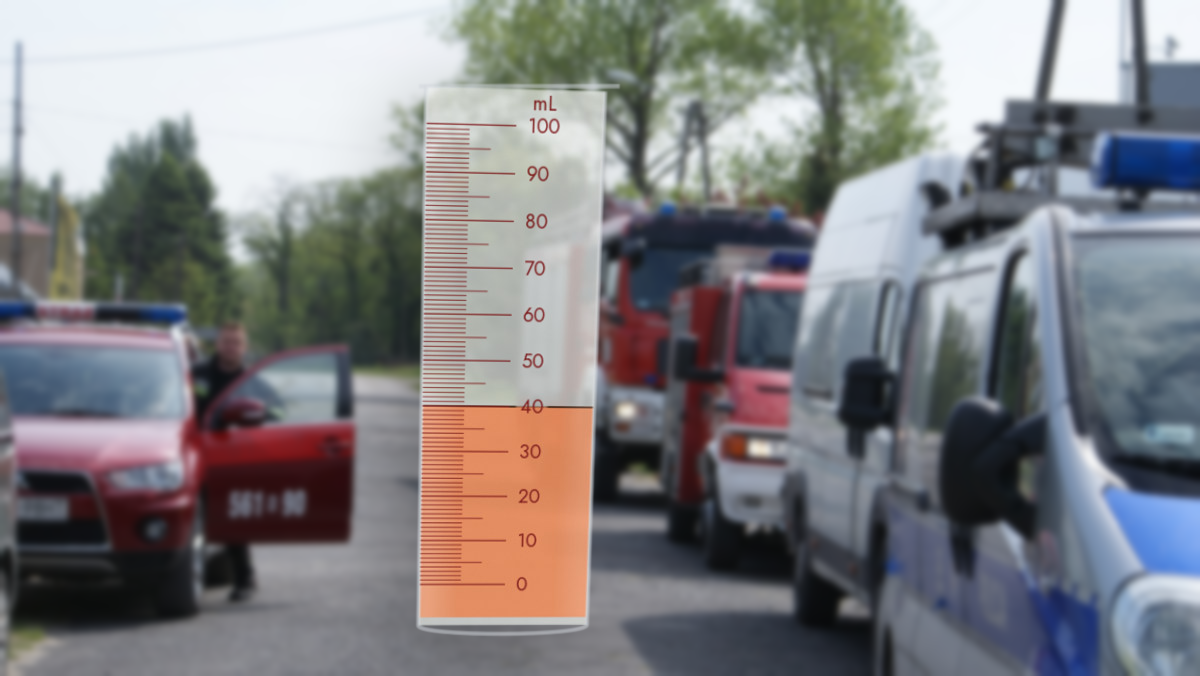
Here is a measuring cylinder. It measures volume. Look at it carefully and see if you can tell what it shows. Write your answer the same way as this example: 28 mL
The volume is 40 mL
